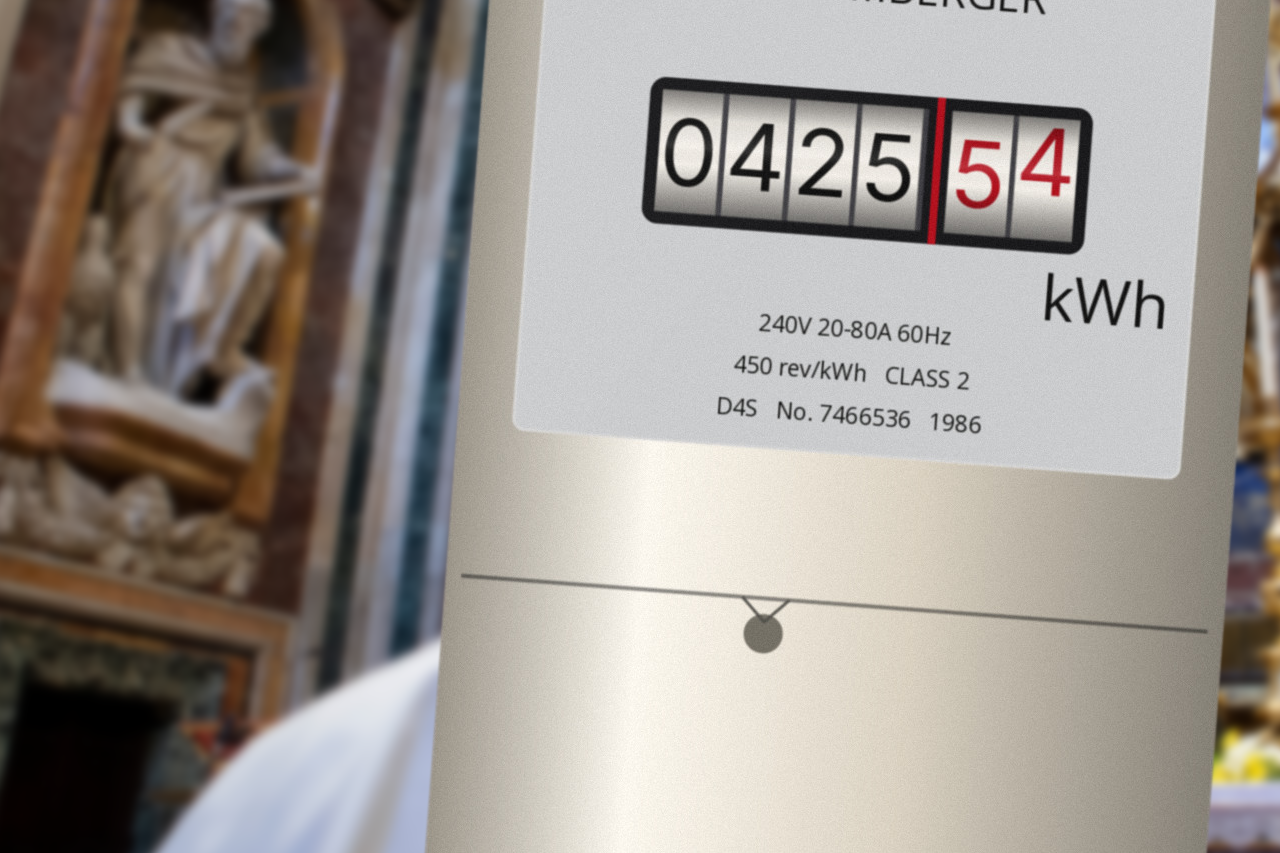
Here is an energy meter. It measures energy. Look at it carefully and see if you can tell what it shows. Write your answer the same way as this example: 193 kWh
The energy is 425.54 kWh
